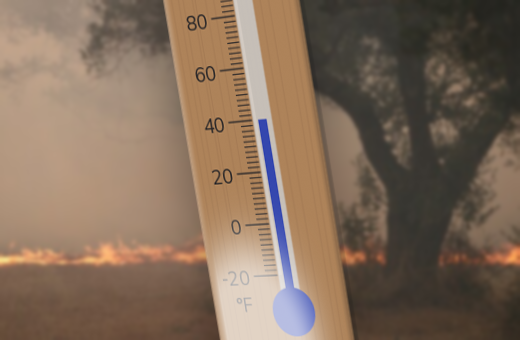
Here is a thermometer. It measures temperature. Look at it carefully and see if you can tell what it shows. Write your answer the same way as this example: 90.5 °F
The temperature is 40 °F
